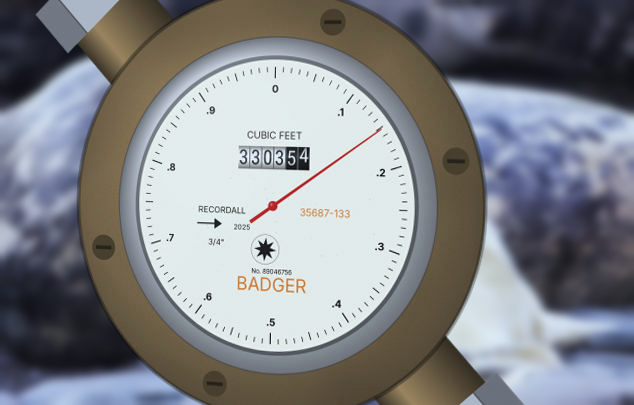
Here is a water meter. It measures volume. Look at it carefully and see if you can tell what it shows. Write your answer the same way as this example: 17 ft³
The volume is 330354.15 ft³
